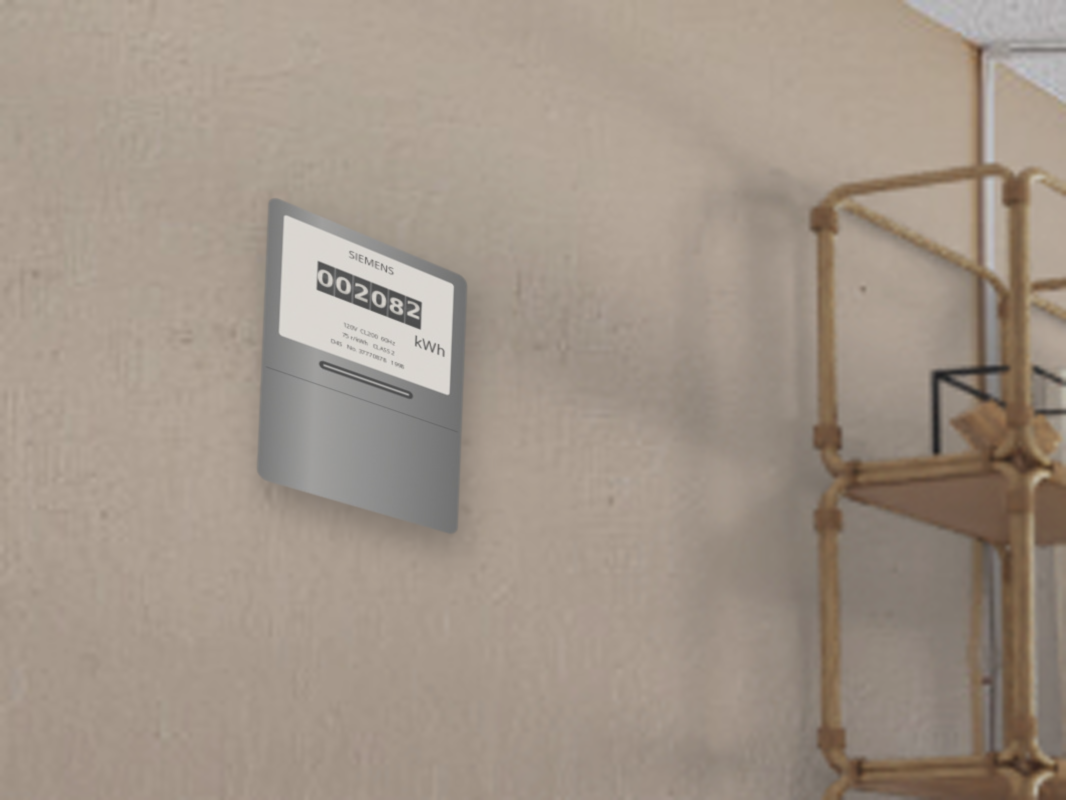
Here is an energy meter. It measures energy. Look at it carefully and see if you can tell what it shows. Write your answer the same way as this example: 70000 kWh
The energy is 2082 kWh
